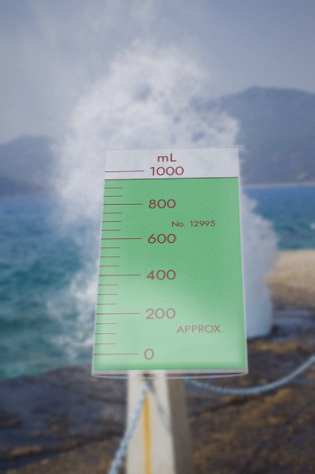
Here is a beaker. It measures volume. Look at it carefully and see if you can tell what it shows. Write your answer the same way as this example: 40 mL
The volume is 950 mL
